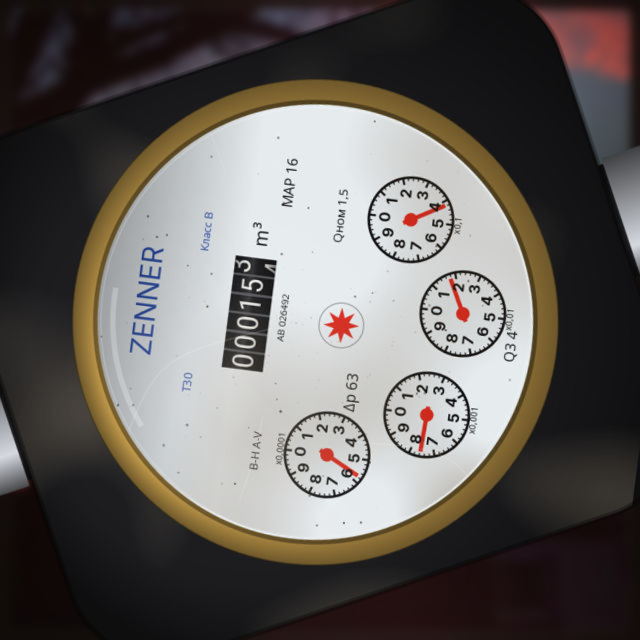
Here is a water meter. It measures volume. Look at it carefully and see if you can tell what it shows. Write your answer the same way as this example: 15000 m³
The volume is 153.4175 m³
